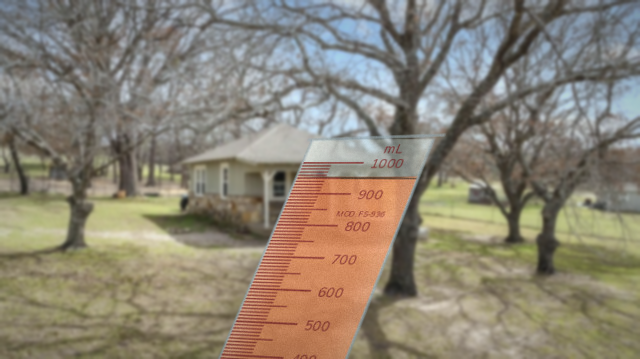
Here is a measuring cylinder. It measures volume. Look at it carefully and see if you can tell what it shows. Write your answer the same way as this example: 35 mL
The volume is 950 mL
